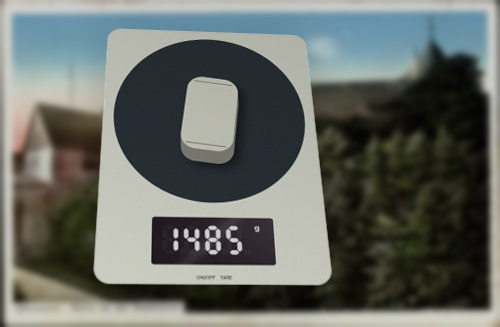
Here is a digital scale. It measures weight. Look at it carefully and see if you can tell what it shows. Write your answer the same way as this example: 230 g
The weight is 1485 g
